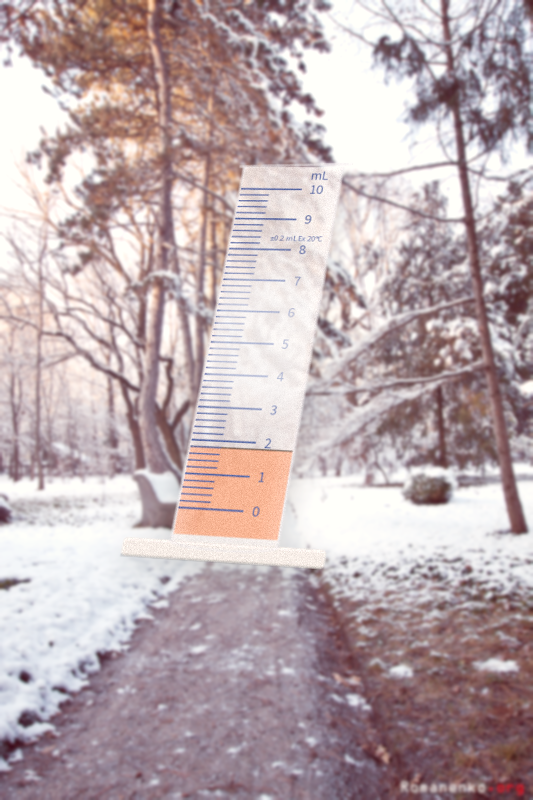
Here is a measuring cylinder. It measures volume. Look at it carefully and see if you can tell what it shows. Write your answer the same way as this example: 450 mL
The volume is 1.8 mL
